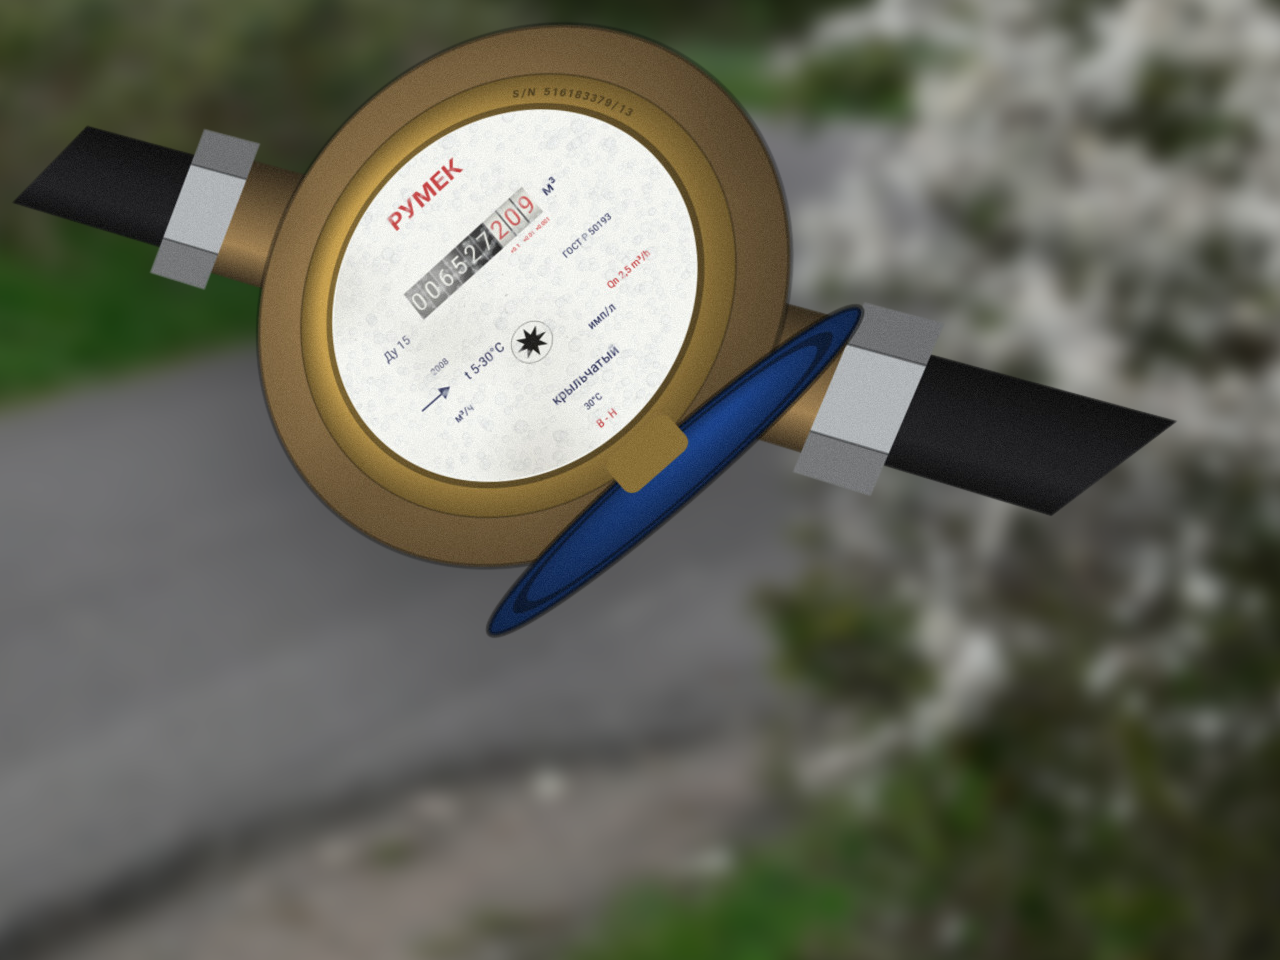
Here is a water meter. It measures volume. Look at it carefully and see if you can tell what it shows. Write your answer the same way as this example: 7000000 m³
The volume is 6527.209 m³
